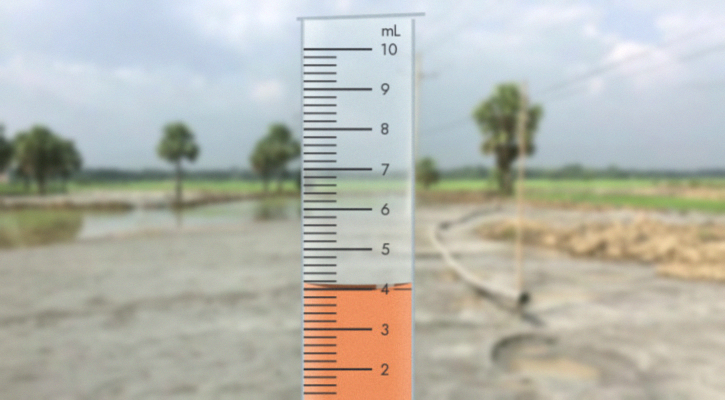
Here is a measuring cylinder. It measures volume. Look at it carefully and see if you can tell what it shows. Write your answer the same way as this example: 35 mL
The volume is 4 mL
